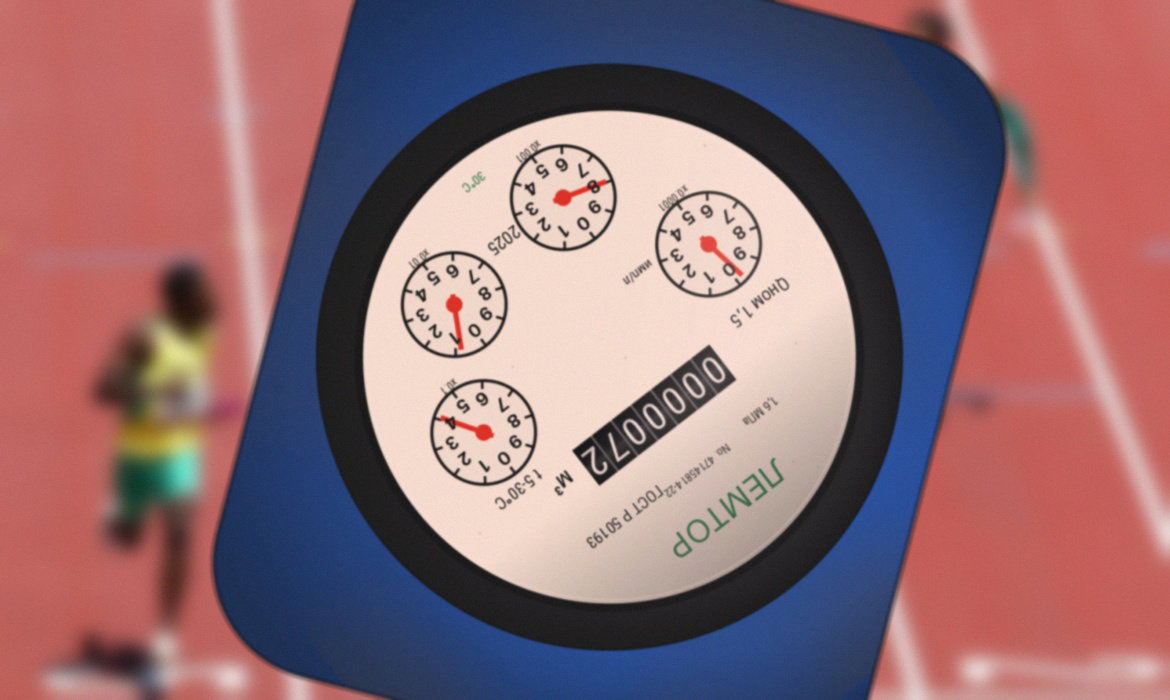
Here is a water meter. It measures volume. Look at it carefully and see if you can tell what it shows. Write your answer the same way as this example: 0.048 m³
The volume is 72.4079 m³
